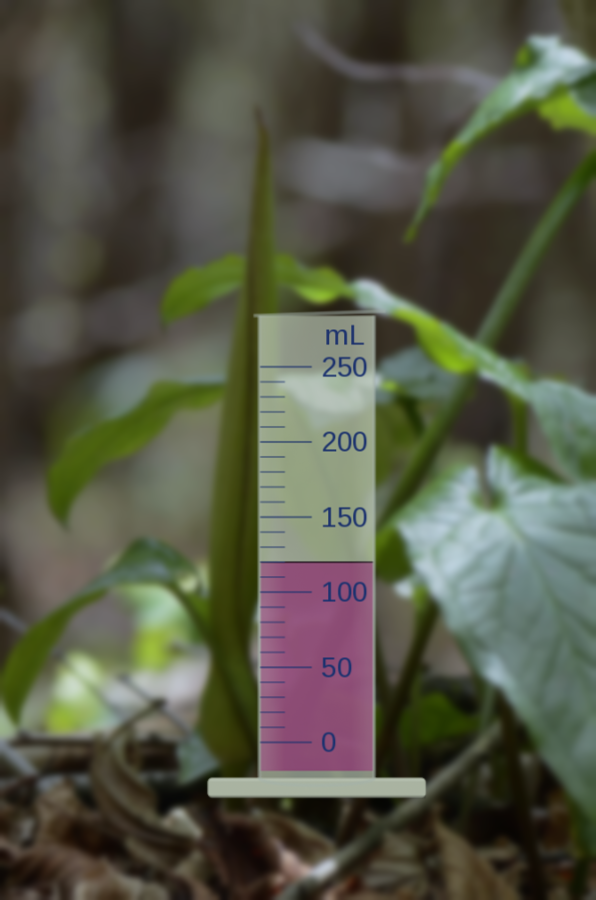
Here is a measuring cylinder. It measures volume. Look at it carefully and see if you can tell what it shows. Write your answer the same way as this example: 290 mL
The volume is 120 mL
